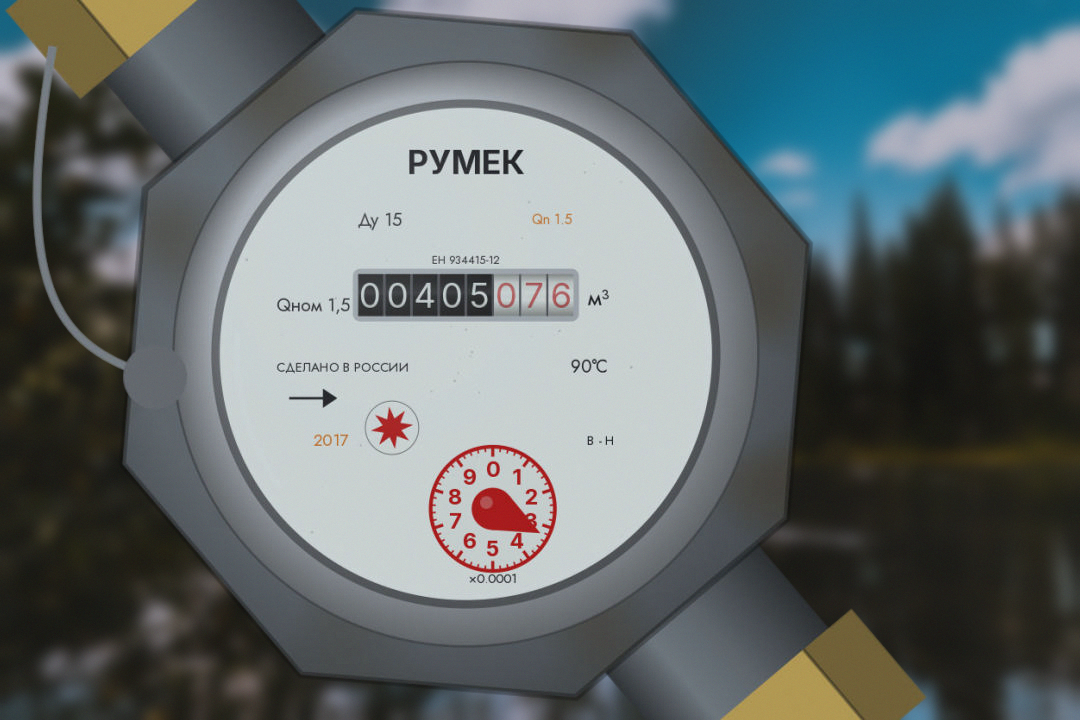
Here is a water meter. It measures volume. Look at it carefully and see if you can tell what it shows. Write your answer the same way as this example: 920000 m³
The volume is 405.0763 m³
